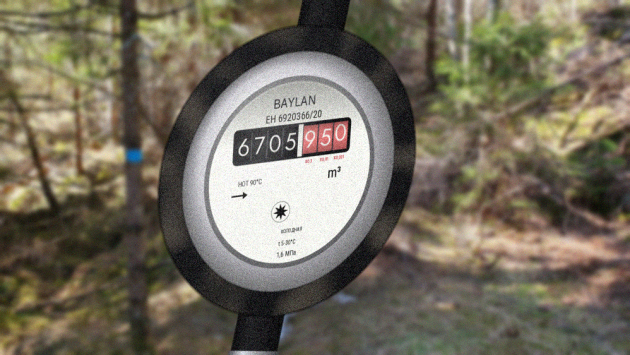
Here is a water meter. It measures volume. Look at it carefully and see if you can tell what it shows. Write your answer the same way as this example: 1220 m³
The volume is 6705.950 m³
